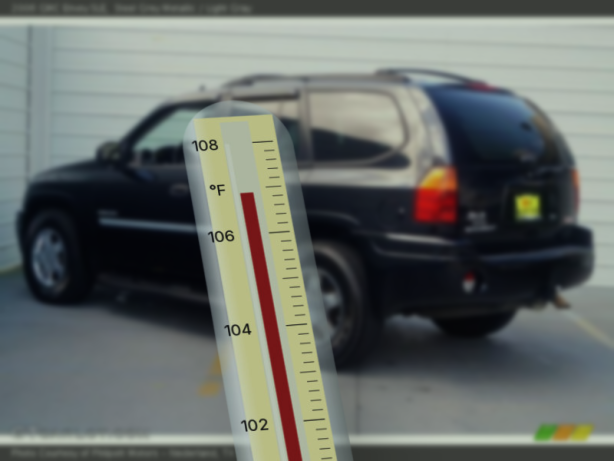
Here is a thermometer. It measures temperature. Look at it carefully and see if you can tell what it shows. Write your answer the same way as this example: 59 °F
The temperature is 106.9 °F
